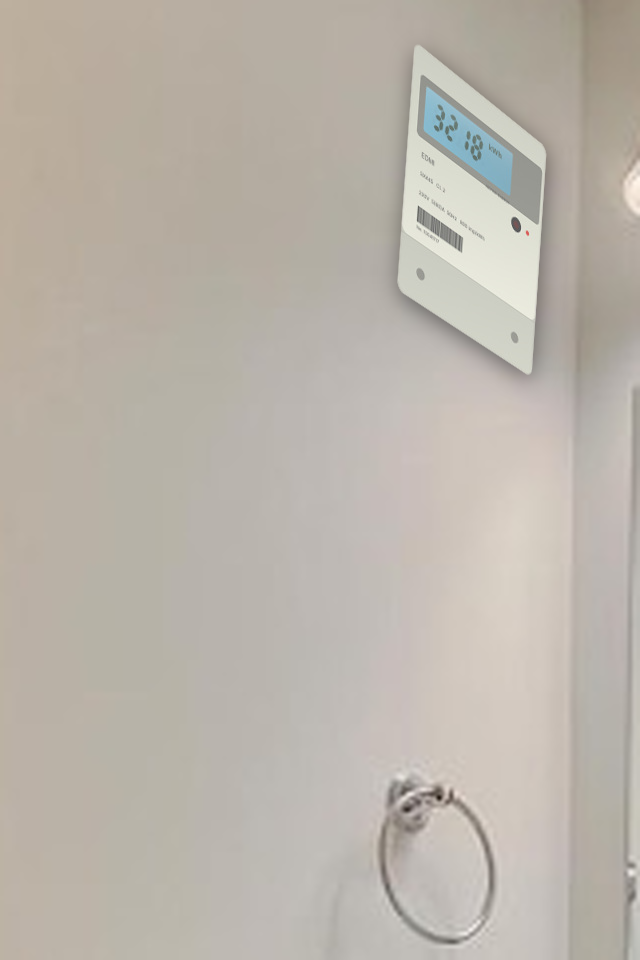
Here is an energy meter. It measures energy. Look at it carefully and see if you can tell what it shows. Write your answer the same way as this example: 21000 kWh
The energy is 3218 kWh
